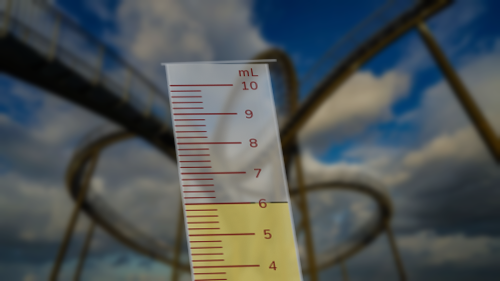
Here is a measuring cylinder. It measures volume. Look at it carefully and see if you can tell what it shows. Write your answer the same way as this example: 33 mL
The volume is 6 mL
